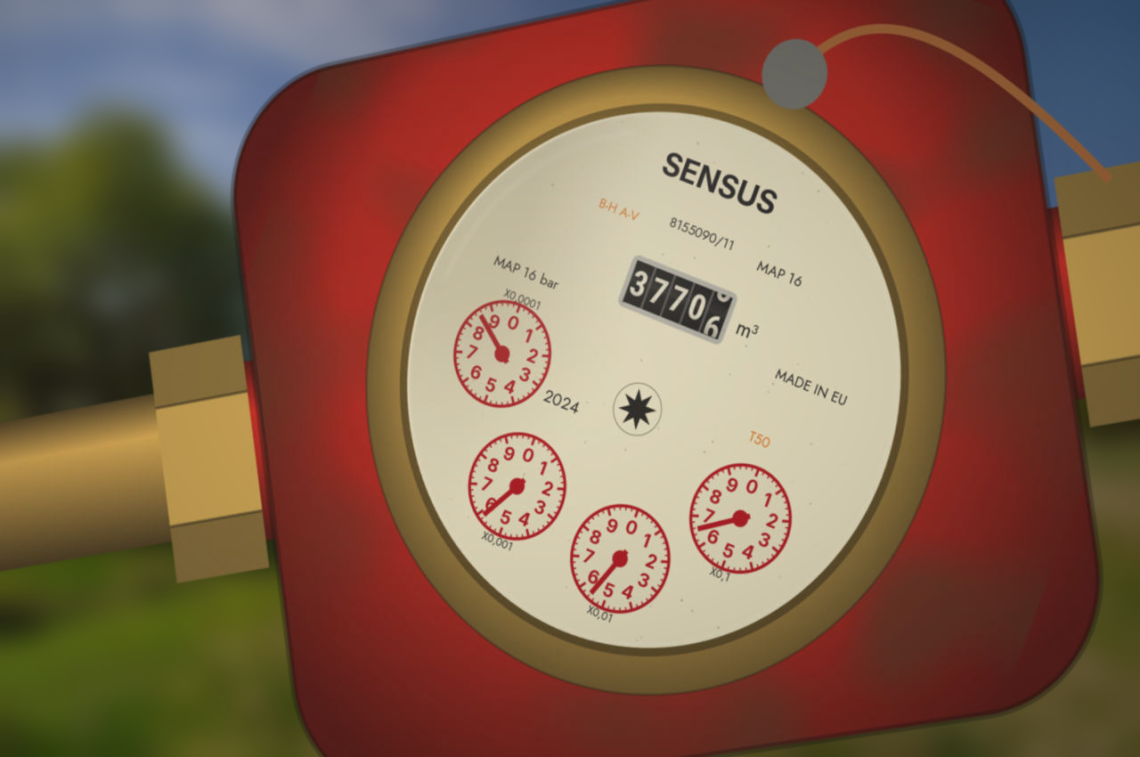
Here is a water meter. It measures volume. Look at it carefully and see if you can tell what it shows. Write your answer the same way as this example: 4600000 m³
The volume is 37705.6558 m³
